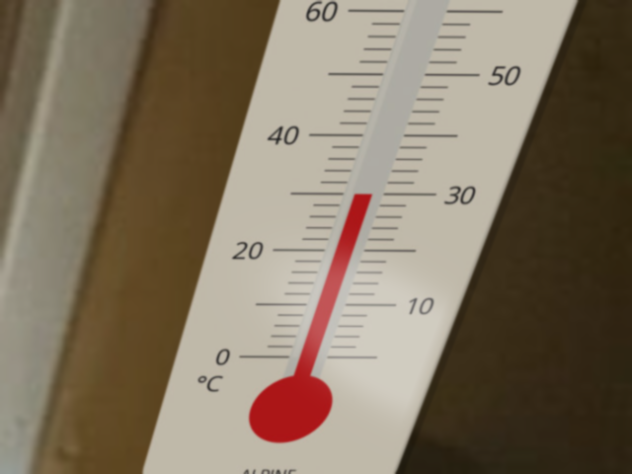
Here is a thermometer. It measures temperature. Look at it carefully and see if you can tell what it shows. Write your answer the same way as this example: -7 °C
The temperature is 30 °C
